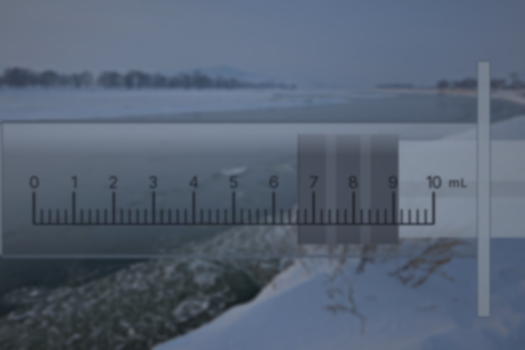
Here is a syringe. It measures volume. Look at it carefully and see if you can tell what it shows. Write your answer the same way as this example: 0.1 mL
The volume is 6.6 mL
